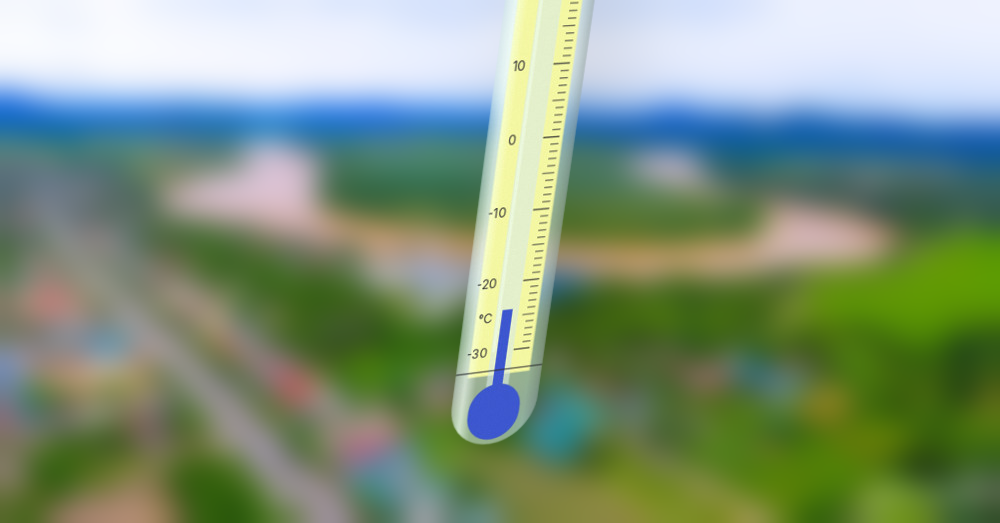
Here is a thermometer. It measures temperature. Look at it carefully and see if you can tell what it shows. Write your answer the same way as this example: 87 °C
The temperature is -24 °C
